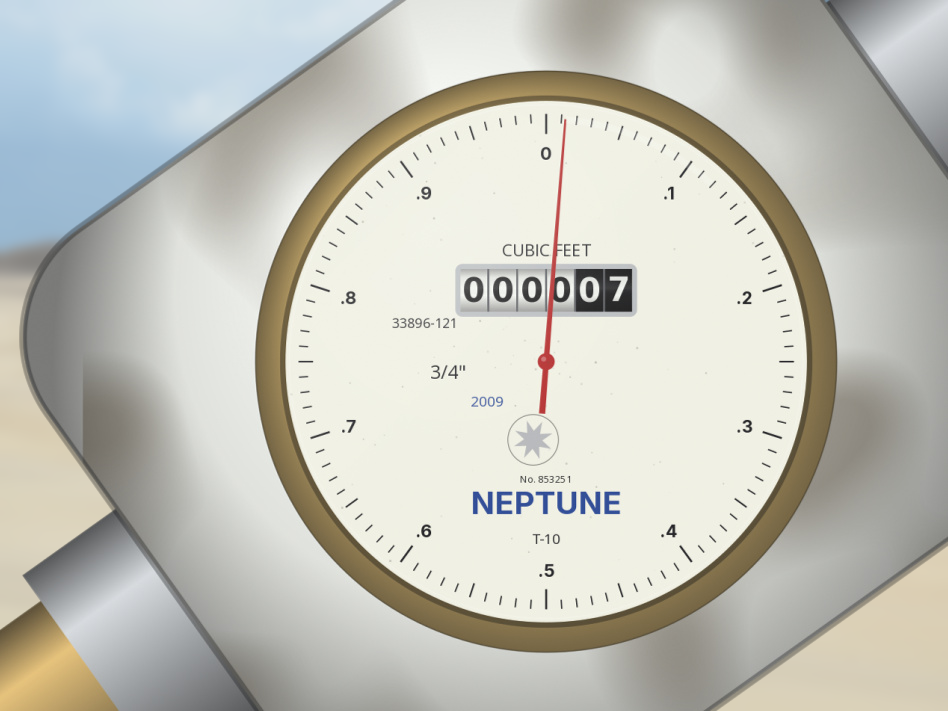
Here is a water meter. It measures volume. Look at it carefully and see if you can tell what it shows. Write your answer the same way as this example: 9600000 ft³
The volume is 7.01 ft³
